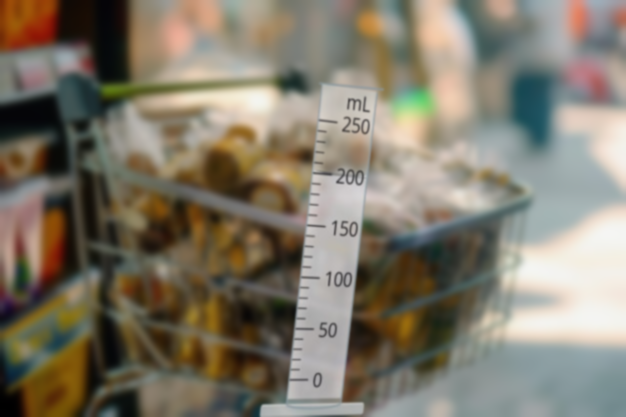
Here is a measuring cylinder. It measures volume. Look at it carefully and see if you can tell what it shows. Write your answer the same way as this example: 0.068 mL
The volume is 200 mL
